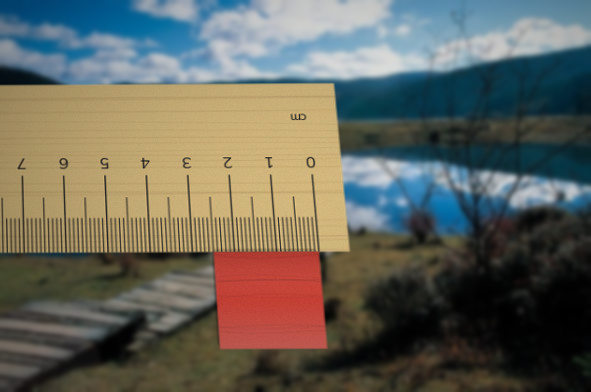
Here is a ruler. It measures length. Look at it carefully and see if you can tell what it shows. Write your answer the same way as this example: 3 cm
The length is 2.5 cm
